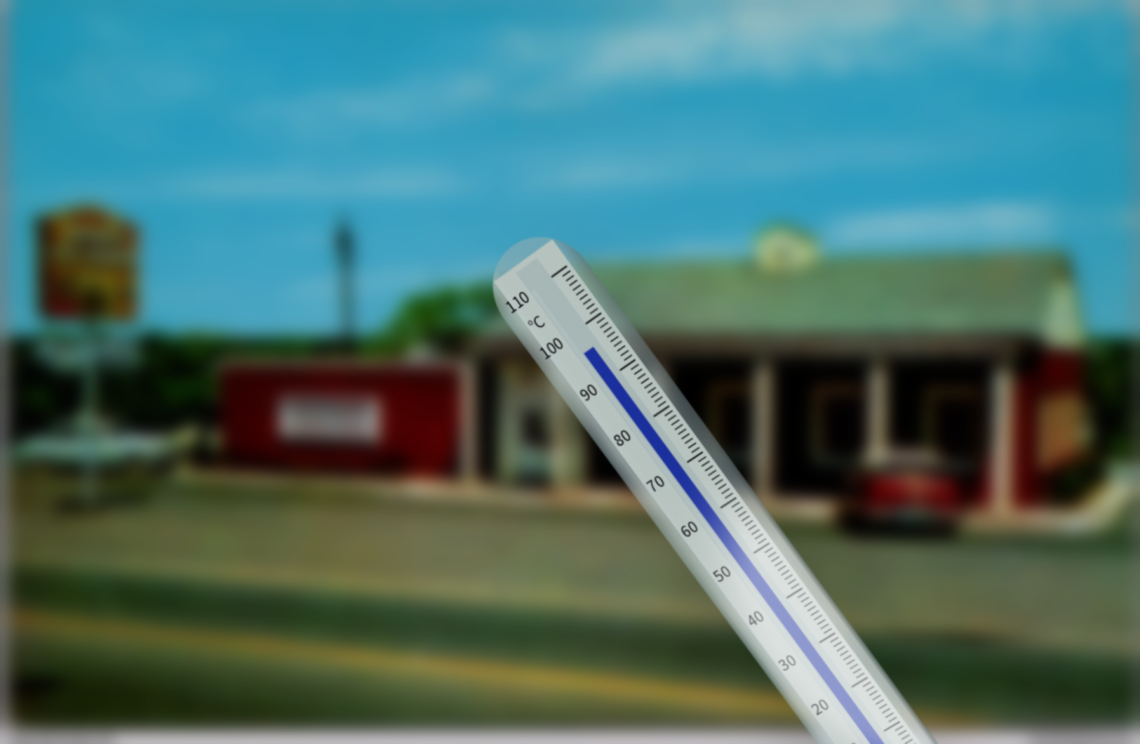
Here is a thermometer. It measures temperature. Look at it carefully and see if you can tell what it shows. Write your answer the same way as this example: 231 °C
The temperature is 96 °C
